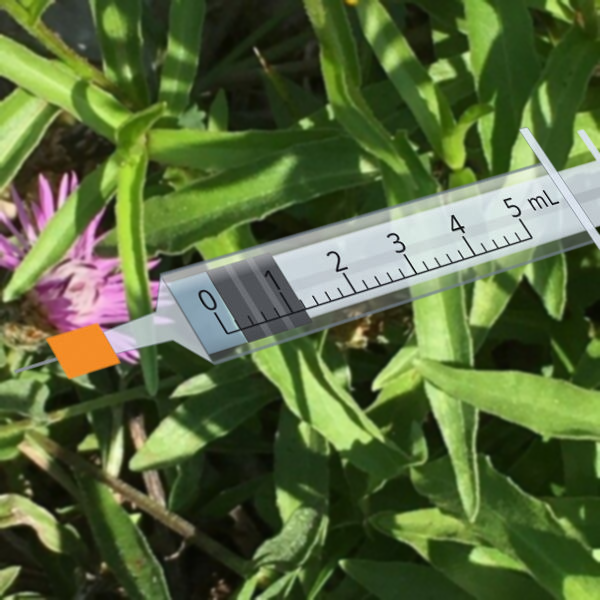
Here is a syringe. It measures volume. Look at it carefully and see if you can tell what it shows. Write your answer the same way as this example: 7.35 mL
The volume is 0.2 mL
